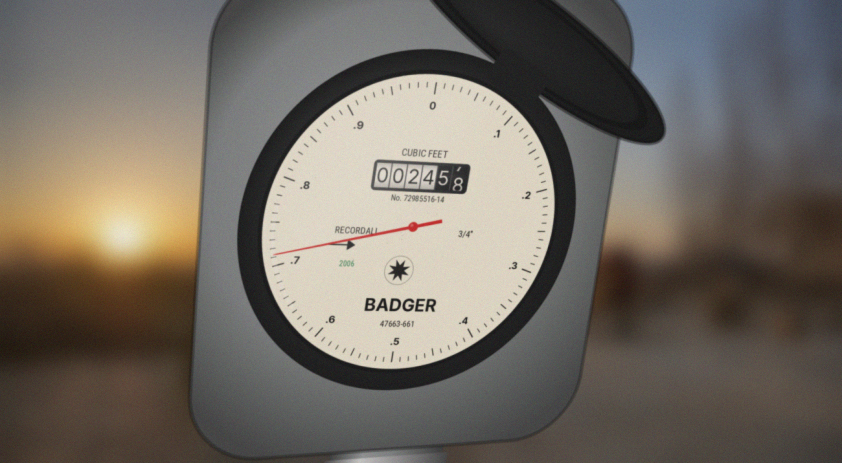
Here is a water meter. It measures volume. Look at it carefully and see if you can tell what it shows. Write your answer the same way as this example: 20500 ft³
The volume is 2457.71 ft³
